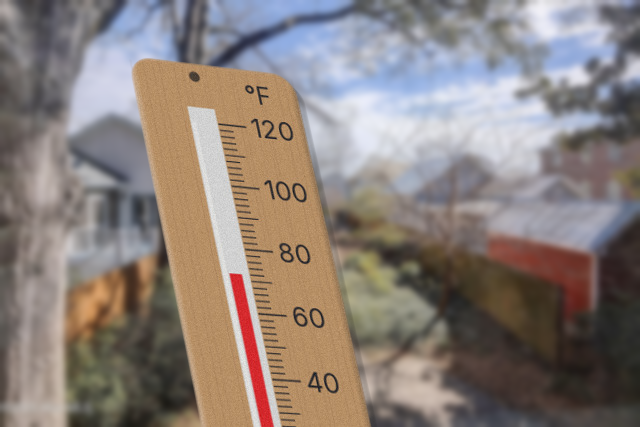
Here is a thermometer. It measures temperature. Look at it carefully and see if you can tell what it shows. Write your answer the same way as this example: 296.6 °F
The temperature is 72 °F
